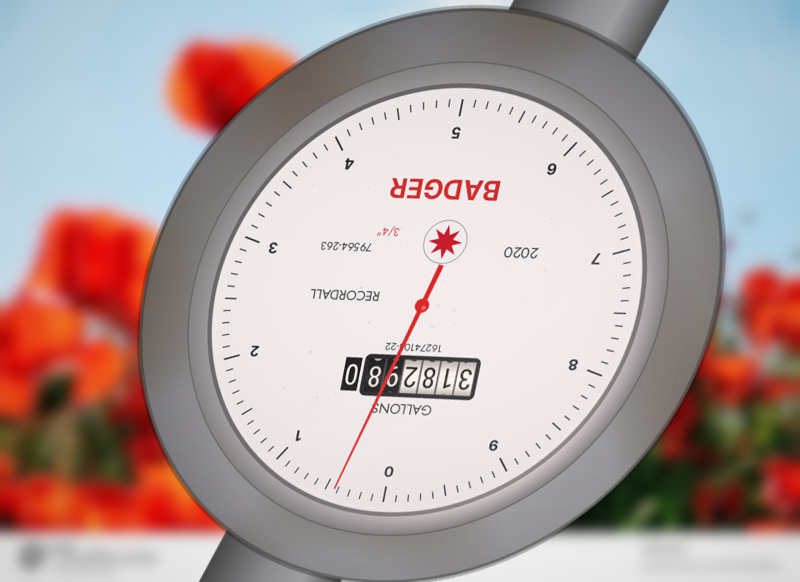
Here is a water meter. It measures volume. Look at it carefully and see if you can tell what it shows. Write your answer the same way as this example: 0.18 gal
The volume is 3182980.4 gal
